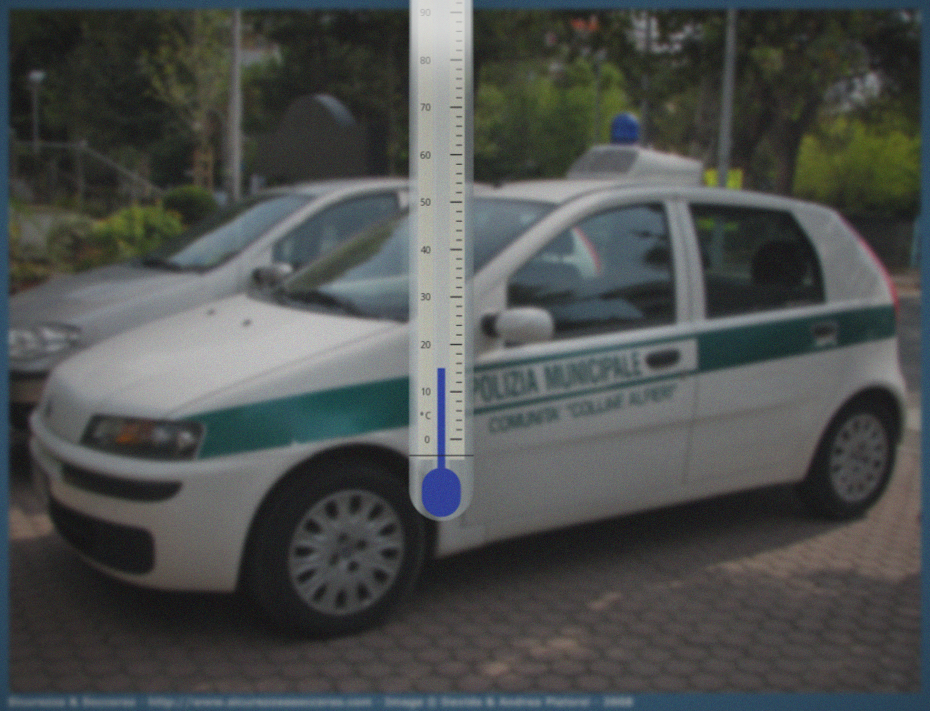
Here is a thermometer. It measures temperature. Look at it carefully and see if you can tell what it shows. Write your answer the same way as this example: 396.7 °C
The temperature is 15 °C
